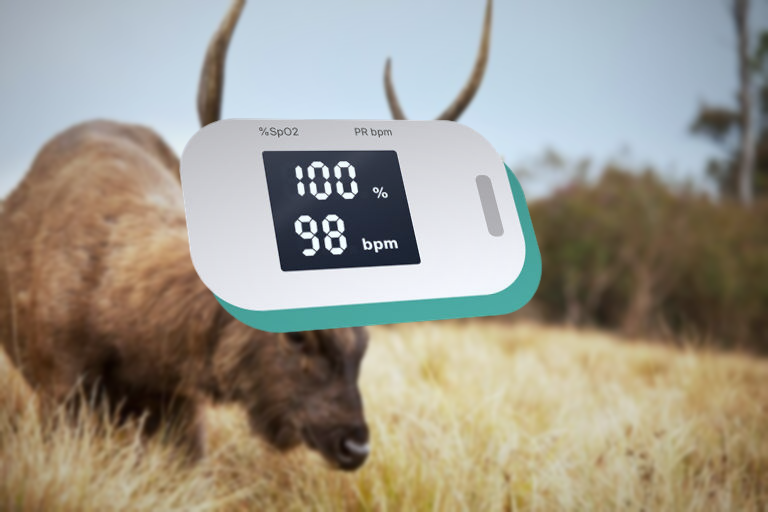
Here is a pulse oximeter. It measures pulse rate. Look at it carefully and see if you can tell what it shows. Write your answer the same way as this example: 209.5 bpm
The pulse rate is 98 bpm
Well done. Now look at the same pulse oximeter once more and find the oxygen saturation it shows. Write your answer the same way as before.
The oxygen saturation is 100 %
